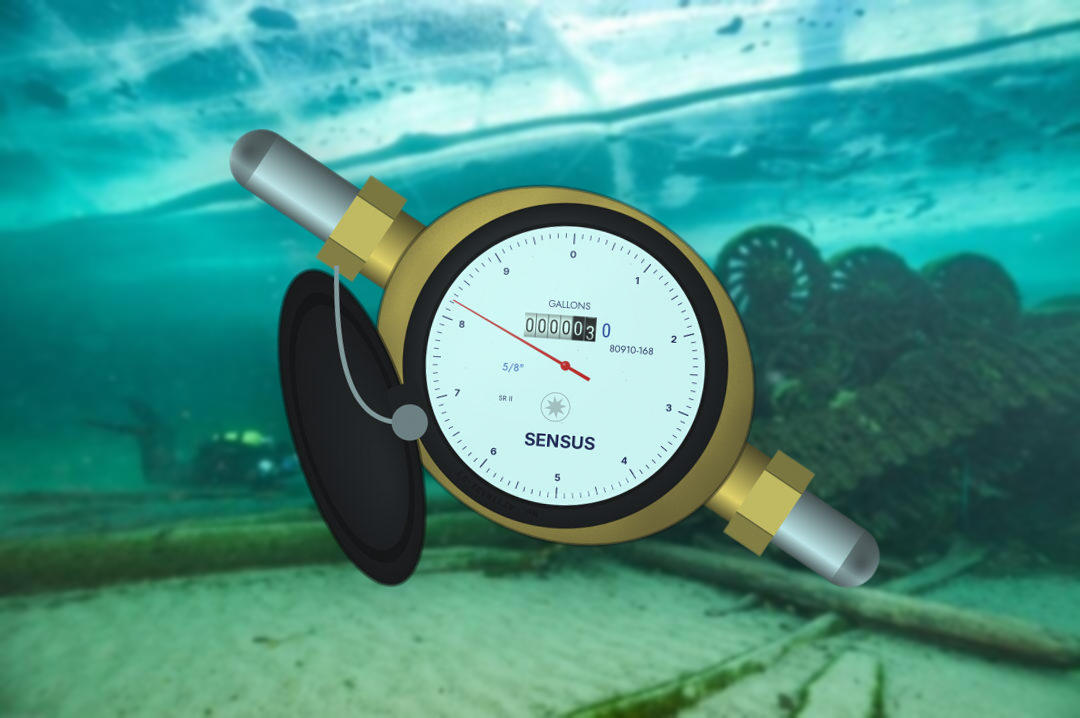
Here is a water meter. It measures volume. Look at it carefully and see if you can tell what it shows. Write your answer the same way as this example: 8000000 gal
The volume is 28.2 gal
